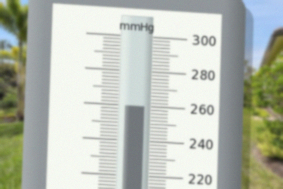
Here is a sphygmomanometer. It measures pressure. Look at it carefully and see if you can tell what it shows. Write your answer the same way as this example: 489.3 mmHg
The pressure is 260 mmHg
